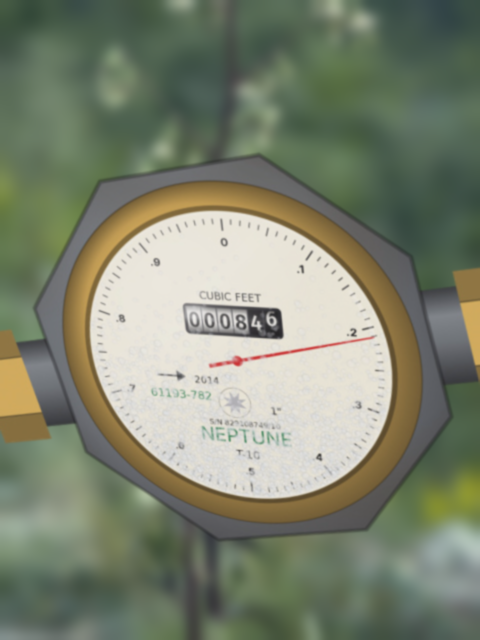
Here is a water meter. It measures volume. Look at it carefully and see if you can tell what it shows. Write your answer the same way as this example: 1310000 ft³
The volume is 846.21 ft³
